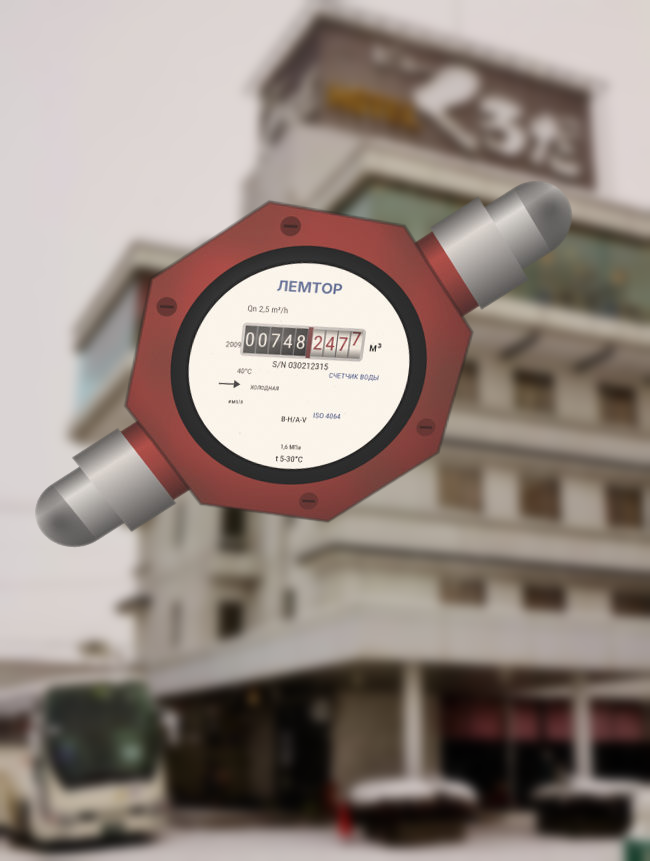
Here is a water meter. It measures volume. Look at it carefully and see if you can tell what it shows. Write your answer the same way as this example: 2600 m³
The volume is 748.2477 m³
